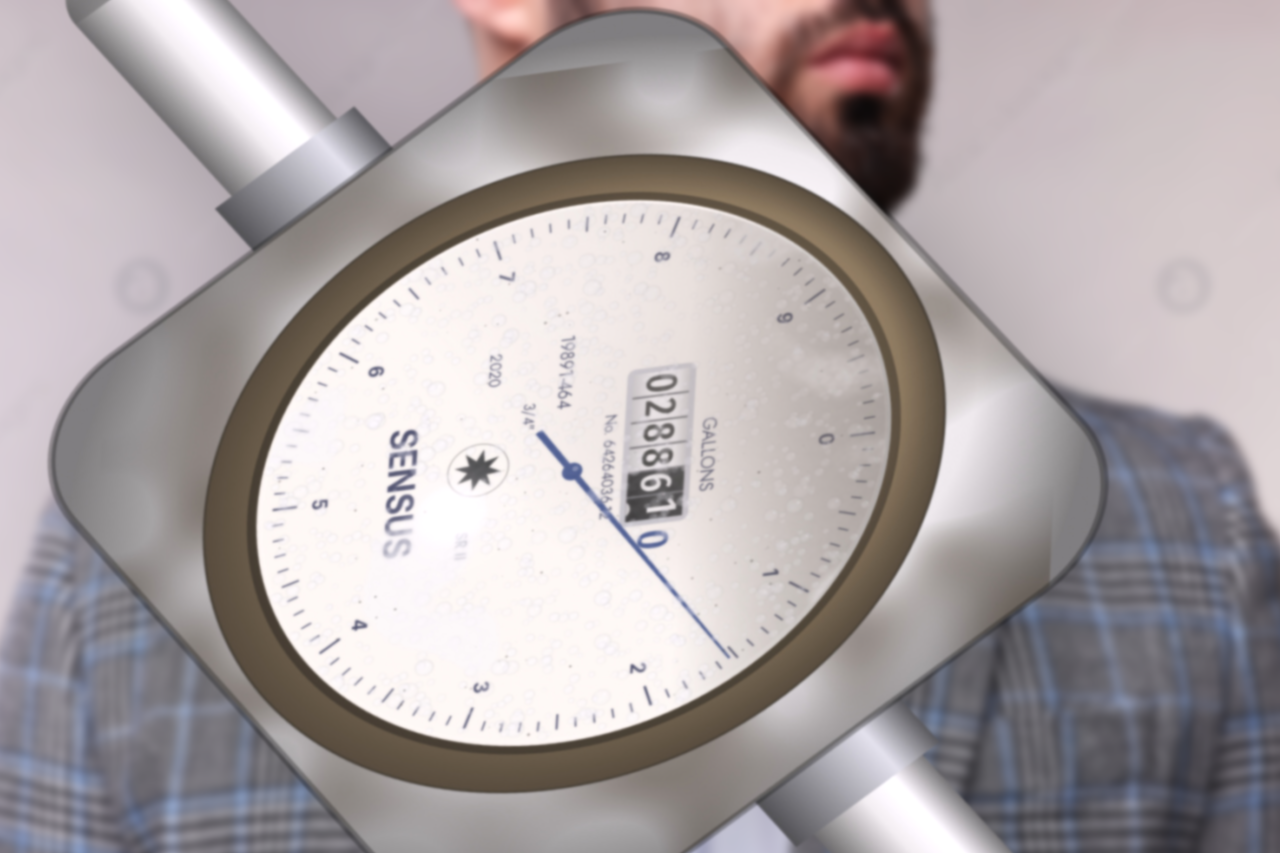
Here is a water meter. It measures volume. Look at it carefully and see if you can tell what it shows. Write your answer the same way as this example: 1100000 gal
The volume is 288611.5 gal
